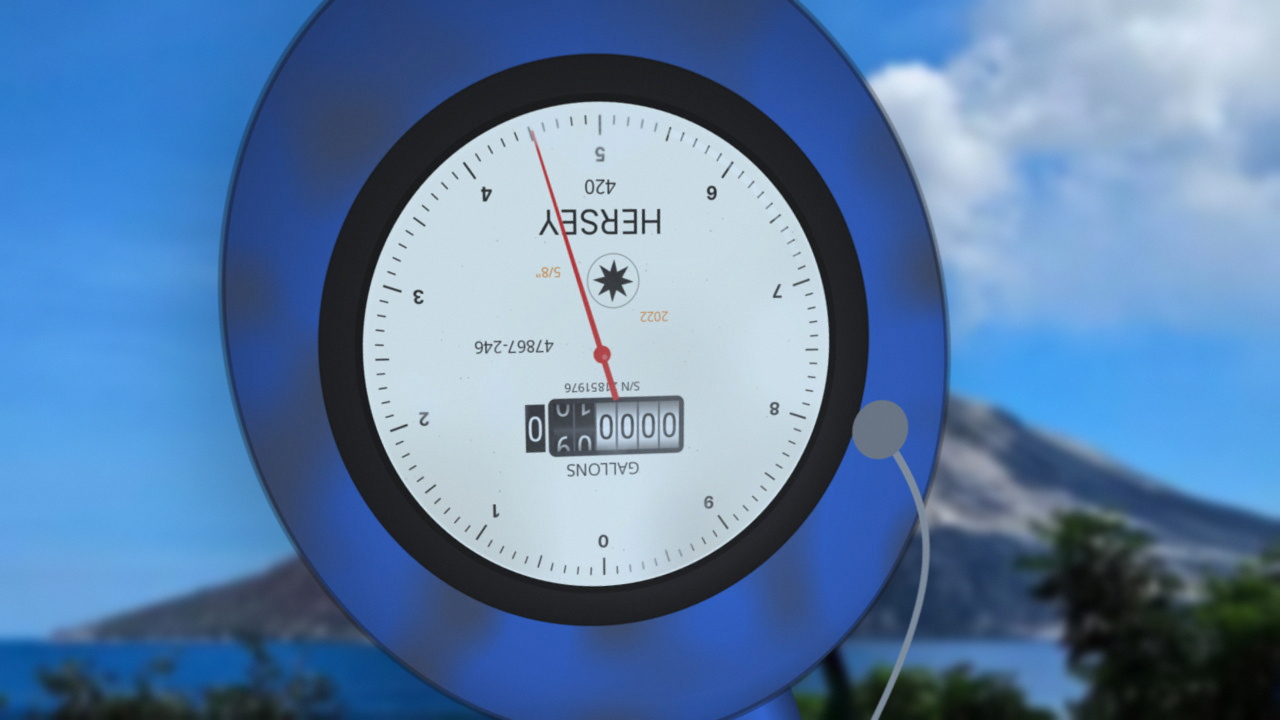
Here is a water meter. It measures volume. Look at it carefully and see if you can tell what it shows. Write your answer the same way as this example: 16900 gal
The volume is 94.5 gal
